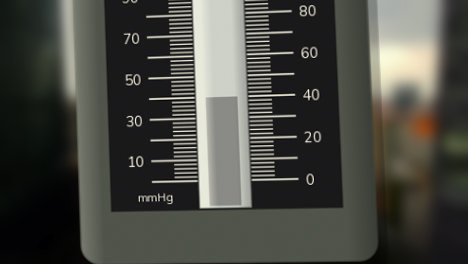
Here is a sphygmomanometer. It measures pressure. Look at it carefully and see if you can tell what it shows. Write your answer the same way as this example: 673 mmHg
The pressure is 40 mmHg
